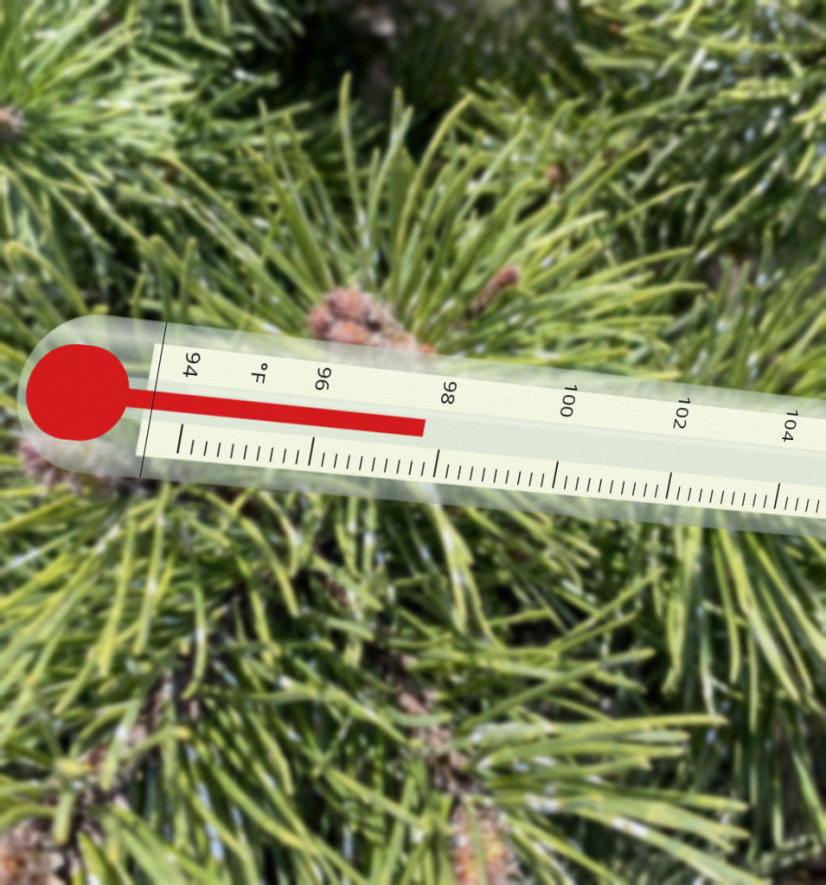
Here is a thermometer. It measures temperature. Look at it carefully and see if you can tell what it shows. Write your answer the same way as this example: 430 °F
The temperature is 97.7 °F
